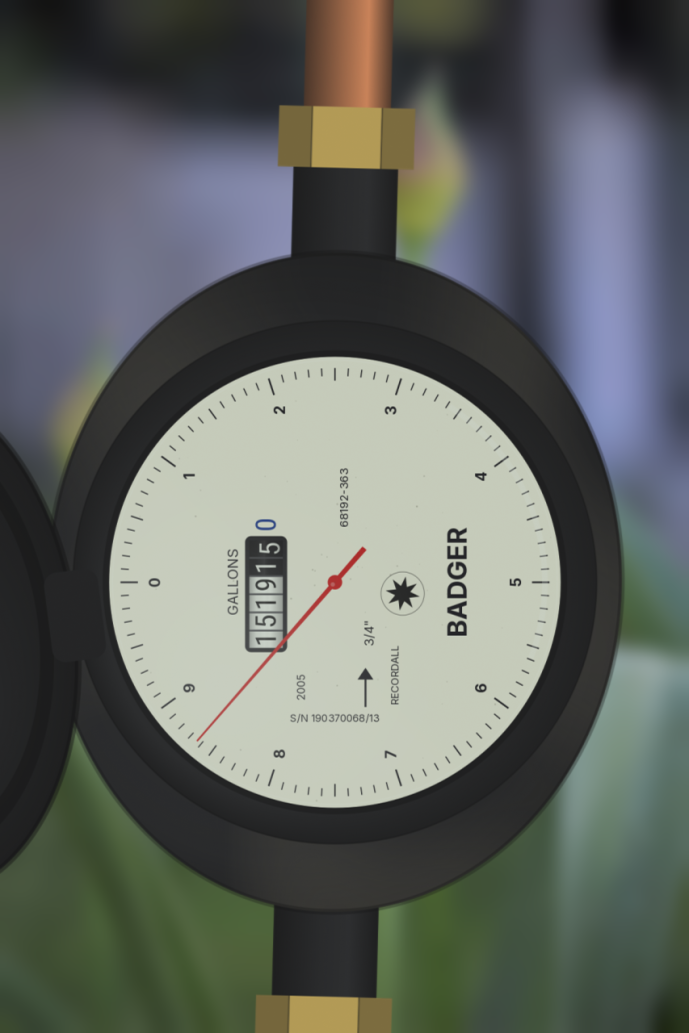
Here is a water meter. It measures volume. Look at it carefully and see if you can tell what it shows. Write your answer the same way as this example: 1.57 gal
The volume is 1519148.6 gal
